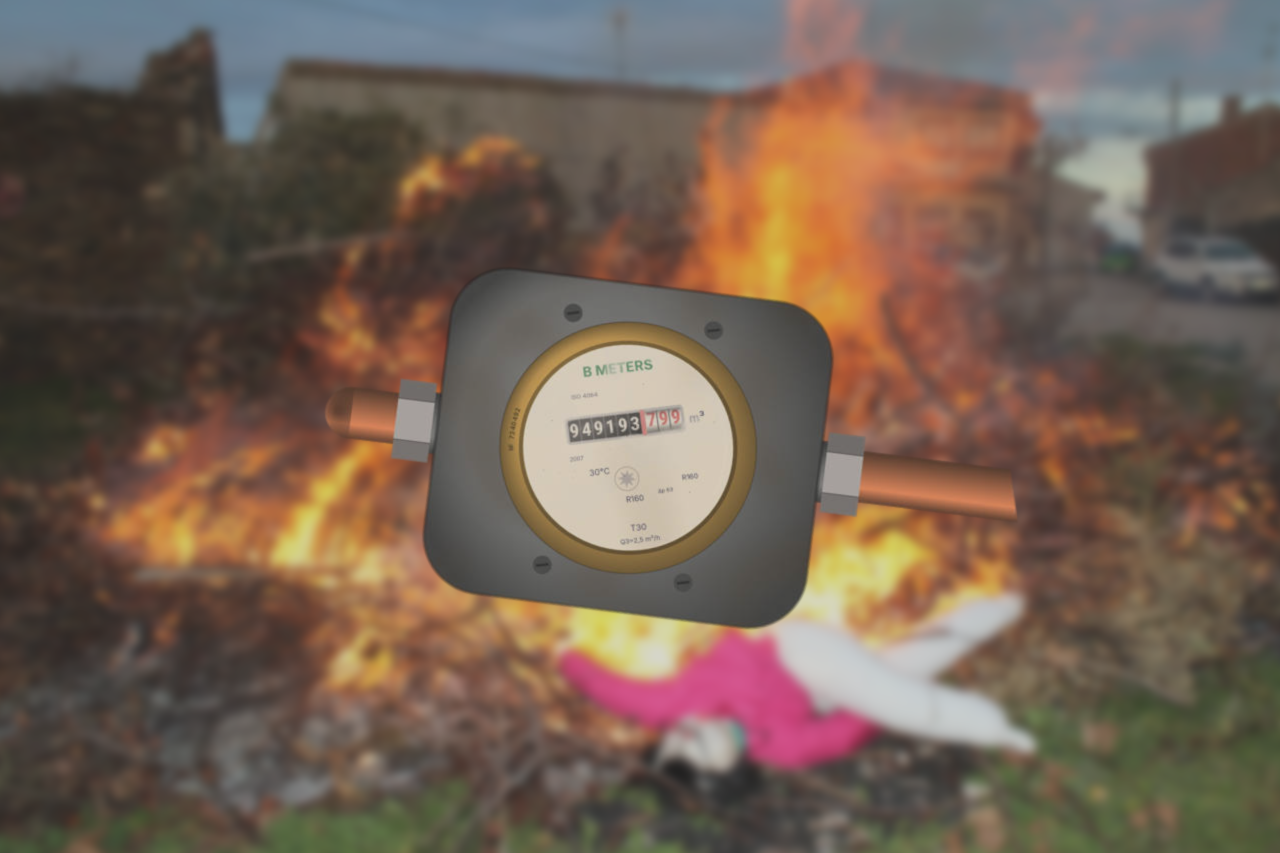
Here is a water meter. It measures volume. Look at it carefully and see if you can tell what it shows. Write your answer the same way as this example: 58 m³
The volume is 949193.799 m³
